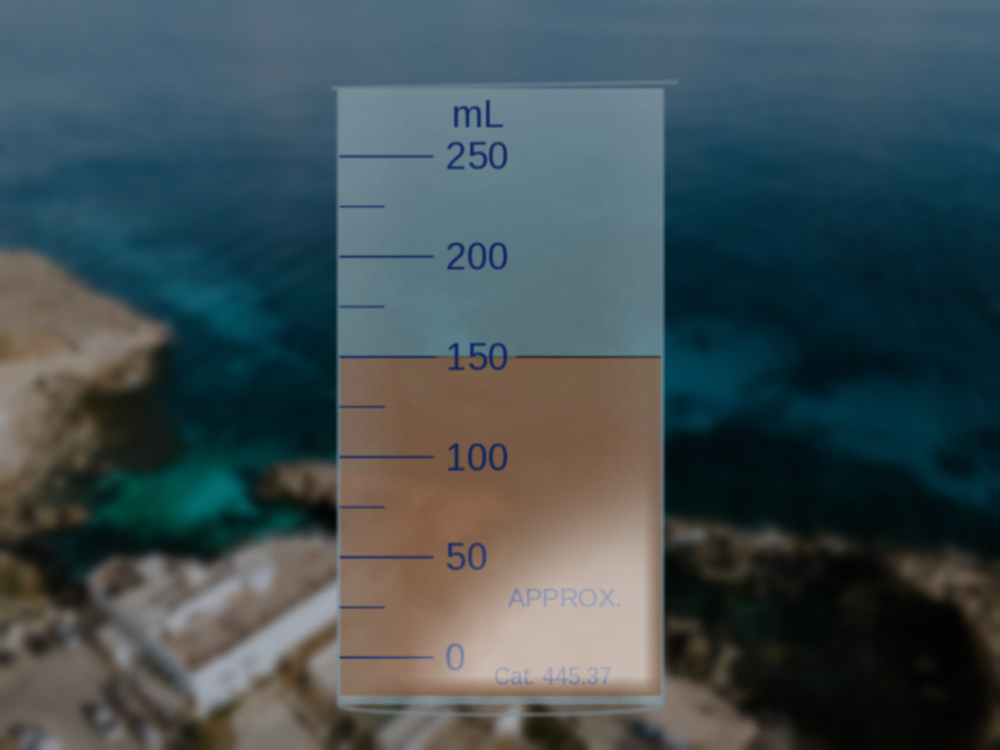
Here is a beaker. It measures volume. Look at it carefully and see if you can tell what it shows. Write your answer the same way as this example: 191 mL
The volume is 150 mL
